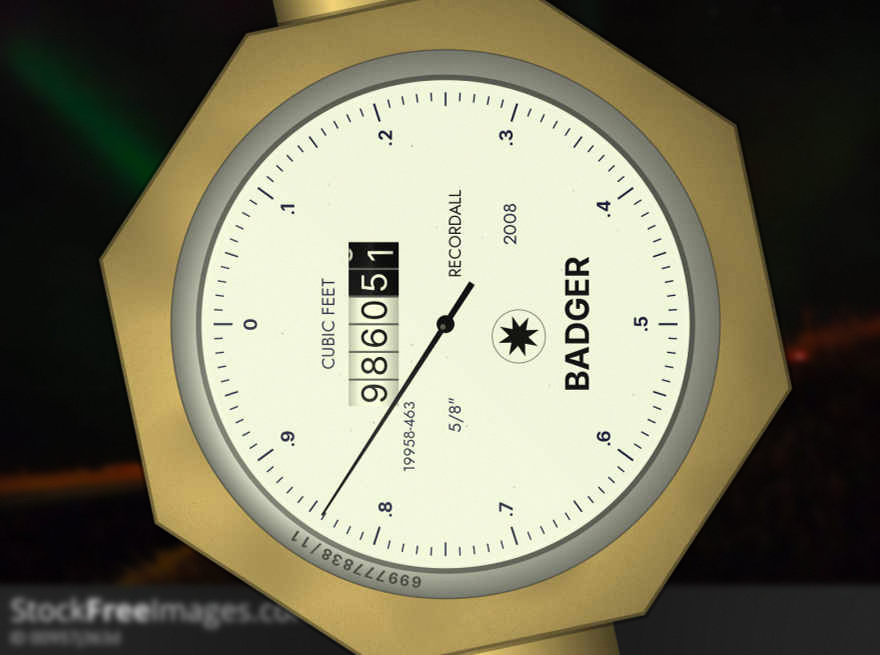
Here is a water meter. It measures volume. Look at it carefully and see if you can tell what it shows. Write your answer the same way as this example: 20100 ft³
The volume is 986050.84 ft³
